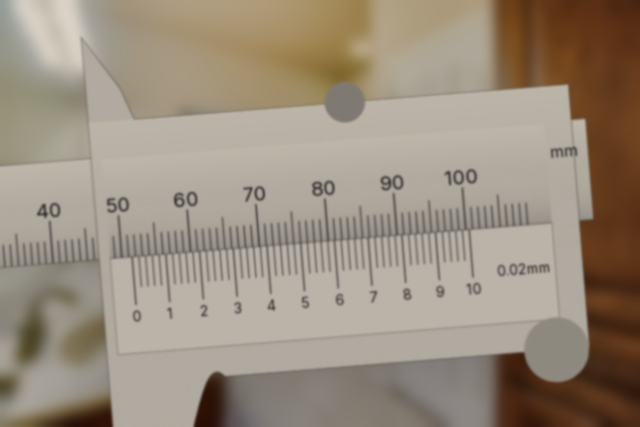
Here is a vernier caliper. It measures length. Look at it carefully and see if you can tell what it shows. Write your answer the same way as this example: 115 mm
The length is 51.5 mm
